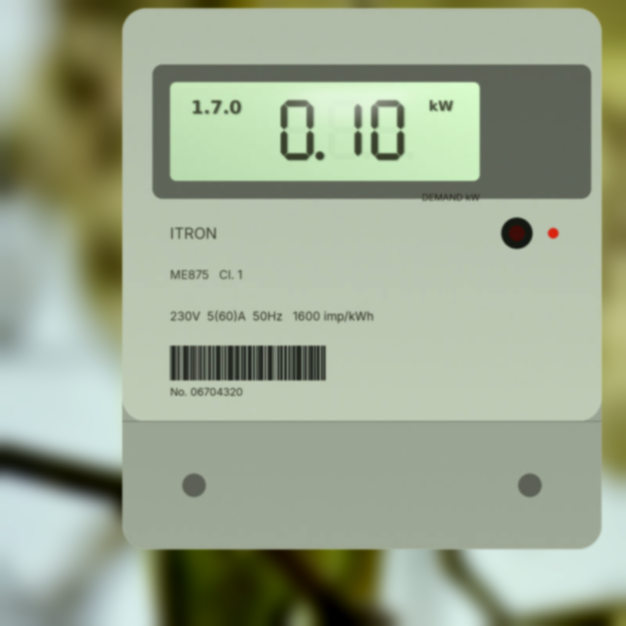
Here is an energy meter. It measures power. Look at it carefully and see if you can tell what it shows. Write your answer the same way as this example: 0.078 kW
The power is 0.10 kW
